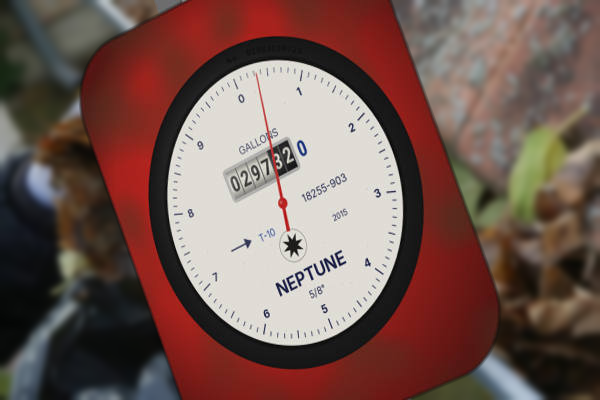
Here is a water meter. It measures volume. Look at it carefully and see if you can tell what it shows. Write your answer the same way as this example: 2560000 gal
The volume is 297320.3 gal
